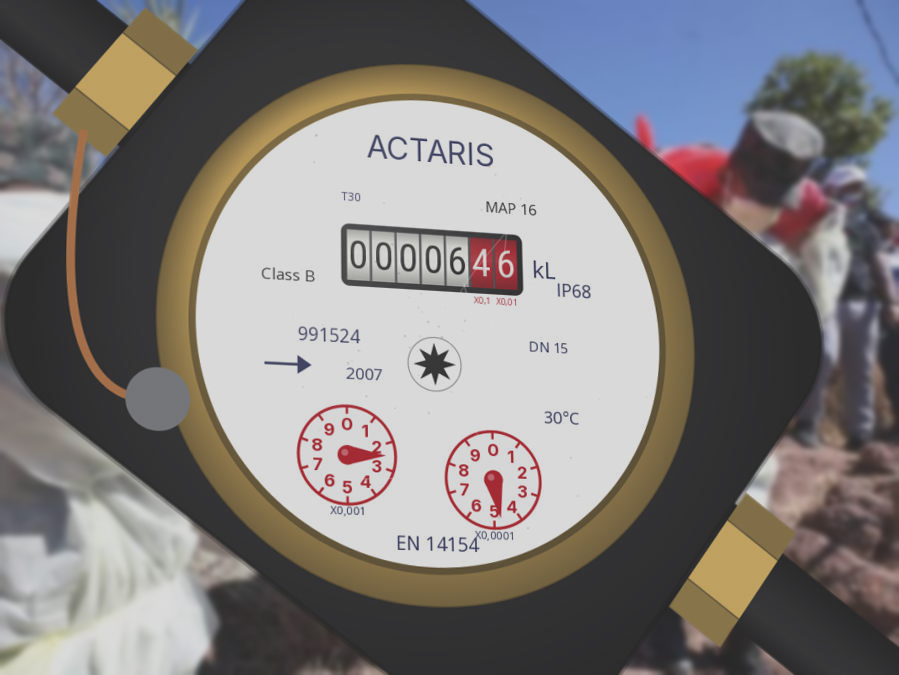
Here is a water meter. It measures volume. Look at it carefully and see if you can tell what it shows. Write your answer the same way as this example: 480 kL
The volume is 6.4624 kL
